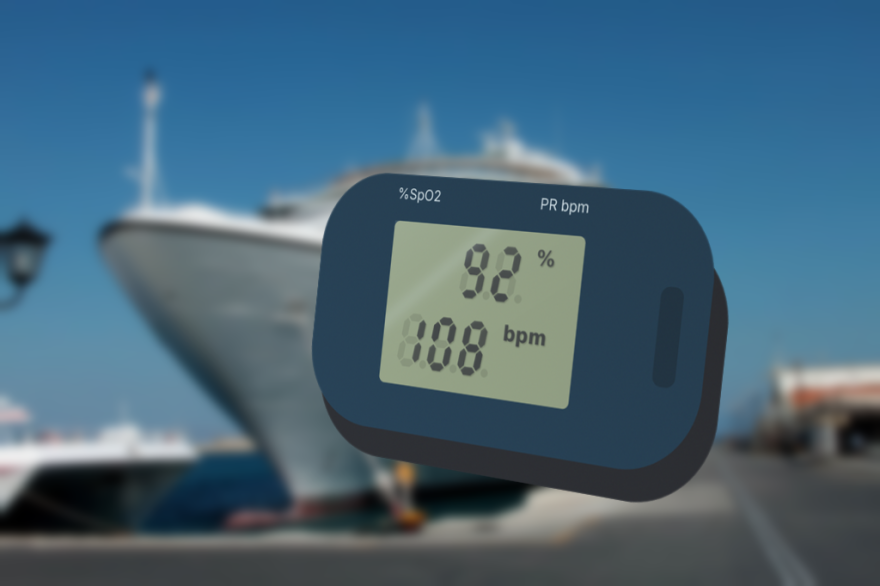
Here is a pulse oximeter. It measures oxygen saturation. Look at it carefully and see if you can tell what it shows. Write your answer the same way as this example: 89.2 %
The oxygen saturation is 92 %
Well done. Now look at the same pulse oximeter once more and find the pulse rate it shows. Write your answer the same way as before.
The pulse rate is 108 bpm
